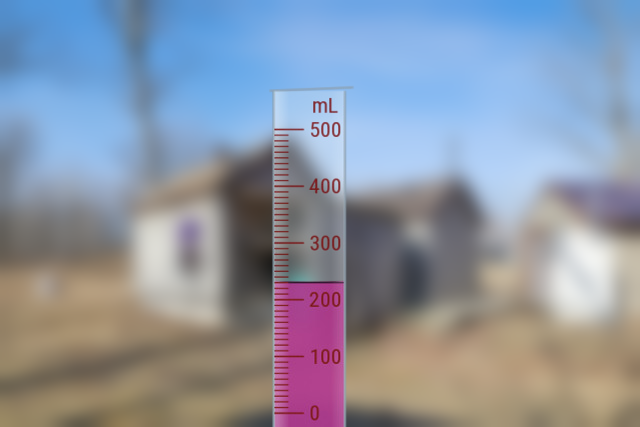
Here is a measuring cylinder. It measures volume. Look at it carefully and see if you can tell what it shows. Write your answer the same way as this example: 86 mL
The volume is 230 mL
